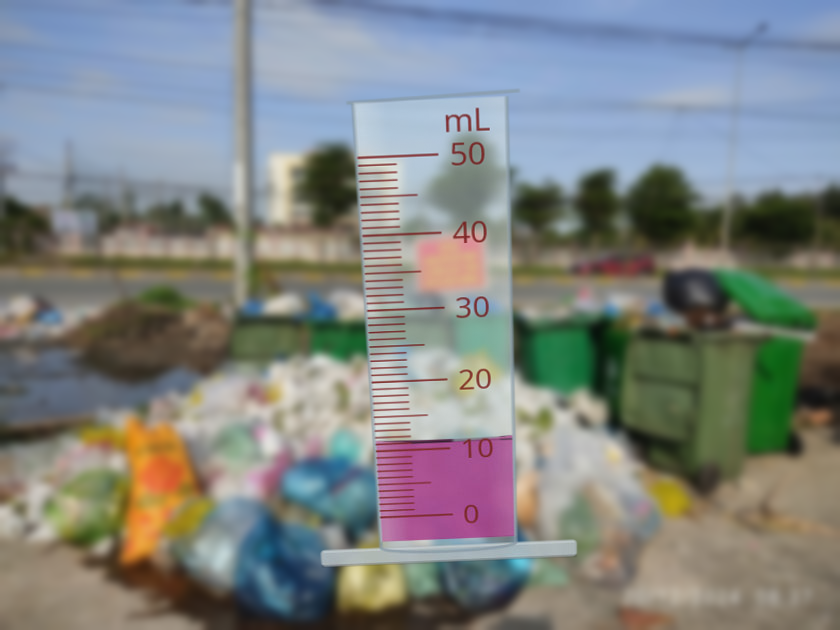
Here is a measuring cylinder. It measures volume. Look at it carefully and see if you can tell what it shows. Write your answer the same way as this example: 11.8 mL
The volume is 11 mL
